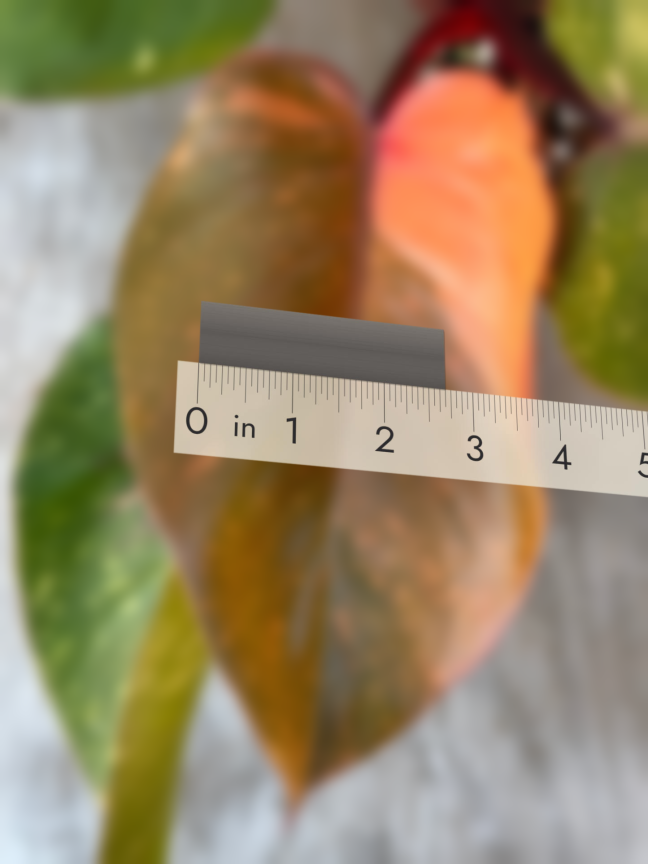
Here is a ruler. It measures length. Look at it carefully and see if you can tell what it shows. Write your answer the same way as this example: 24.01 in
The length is 2.6875 in
